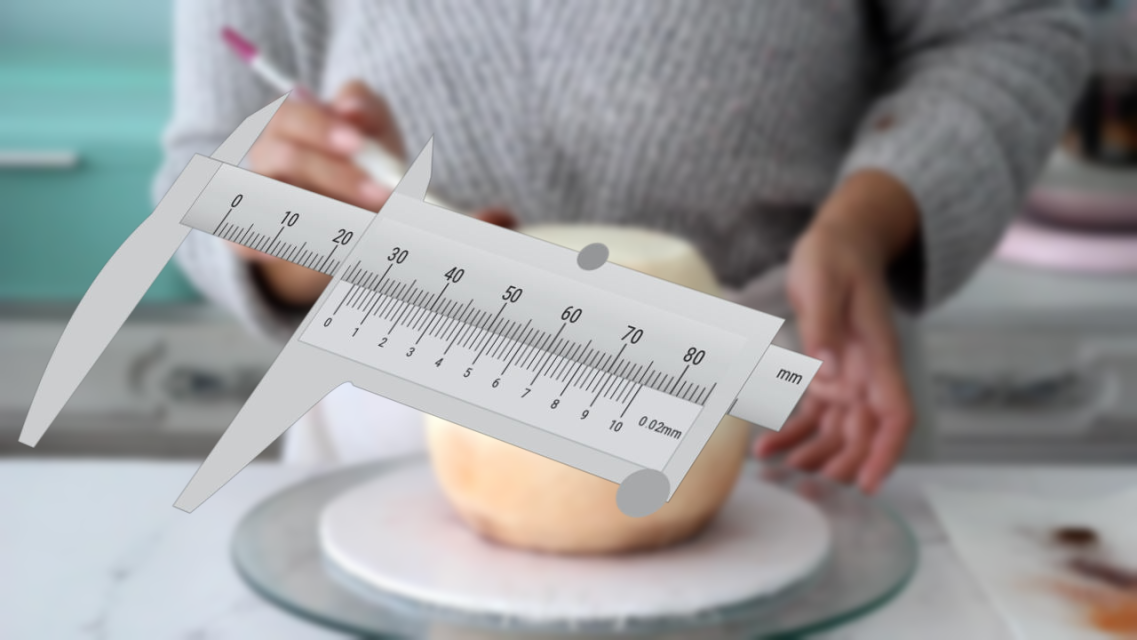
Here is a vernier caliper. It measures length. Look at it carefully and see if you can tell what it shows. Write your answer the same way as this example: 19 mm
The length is 26.6 mm
